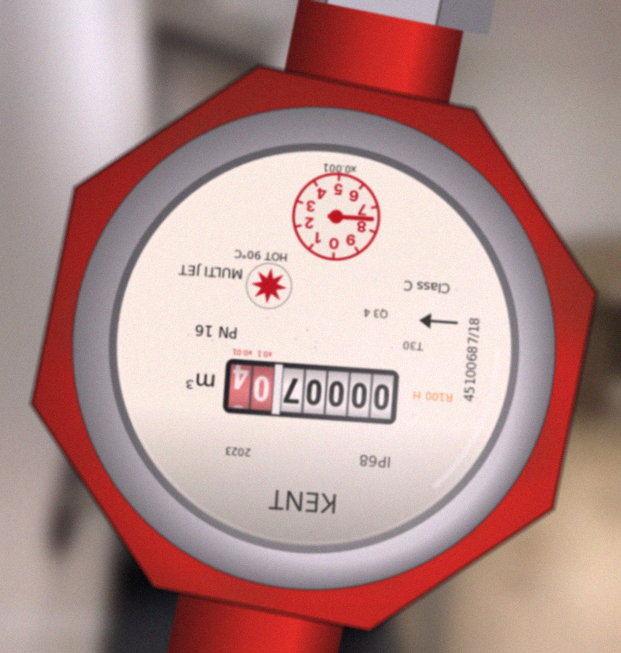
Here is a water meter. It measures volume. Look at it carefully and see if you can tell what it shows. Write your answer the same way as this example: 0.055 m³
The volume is 7.037 m³
